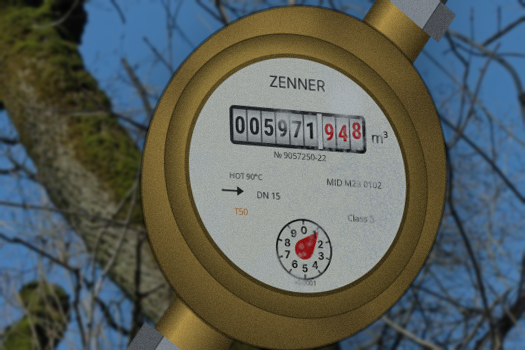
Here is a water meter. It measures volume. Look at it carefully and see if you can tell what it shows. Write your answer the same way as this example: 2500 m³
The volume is 5971.9481 m³
